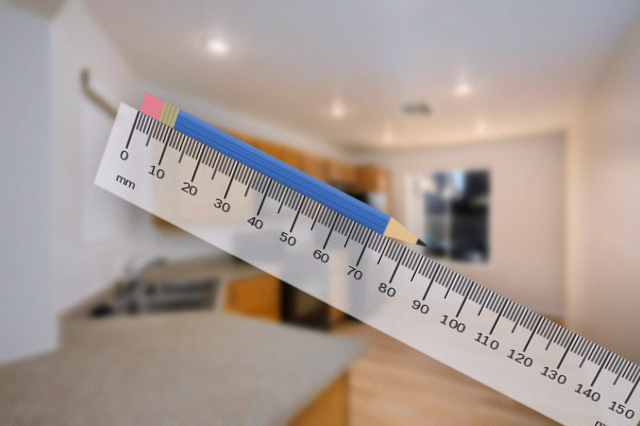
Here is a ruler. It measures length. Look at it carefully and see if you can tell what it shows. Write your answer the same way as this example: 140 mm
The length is 85 mm
